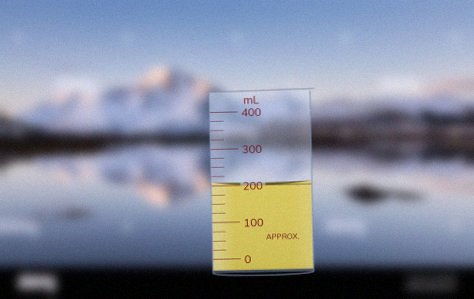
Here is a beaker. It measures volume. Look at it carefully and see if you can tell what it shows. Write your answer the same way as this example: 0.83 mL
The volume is 200 mL
